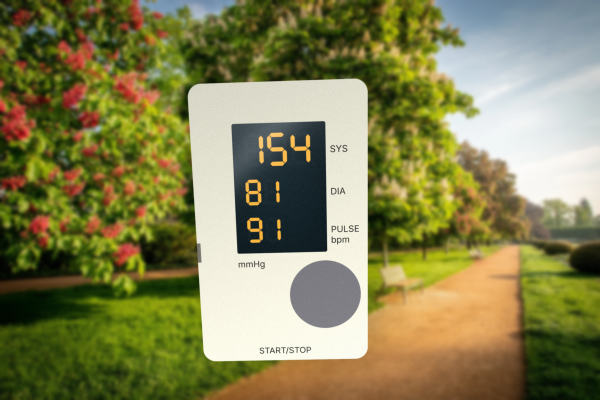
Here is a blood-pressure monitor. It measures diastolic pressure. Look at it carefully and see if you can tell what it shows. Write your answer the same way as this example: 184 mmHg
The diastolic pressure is 81 mmHg
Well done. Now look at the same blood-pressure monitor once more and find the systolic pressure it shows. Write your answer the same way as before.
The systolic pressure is 154 mmHg
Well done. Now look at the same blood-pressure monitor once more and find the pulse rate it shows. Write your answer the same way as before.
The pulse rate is 91 bpm
